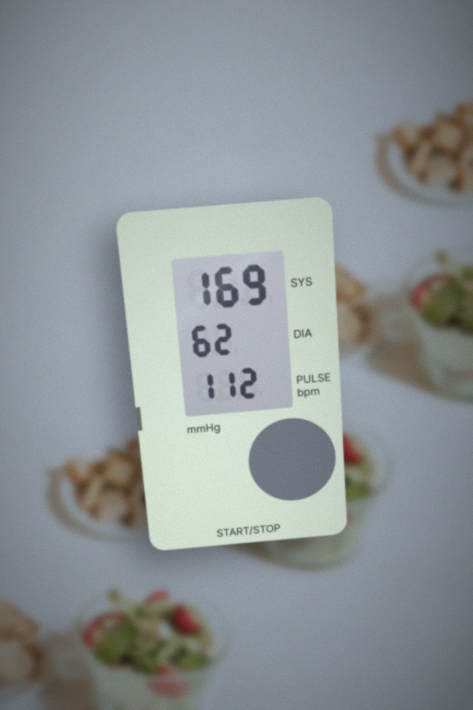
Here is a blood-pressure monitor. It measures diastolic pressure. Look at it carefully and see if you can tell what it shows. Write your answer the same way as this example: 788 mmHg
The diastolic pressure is 62 mmHg
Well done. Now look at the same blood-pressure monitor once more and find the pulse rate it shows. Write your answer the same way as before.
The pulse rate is 112 bpm
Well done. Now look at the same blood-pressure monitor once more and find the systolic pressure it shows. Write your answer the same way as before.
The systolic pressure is 169 mmHg
